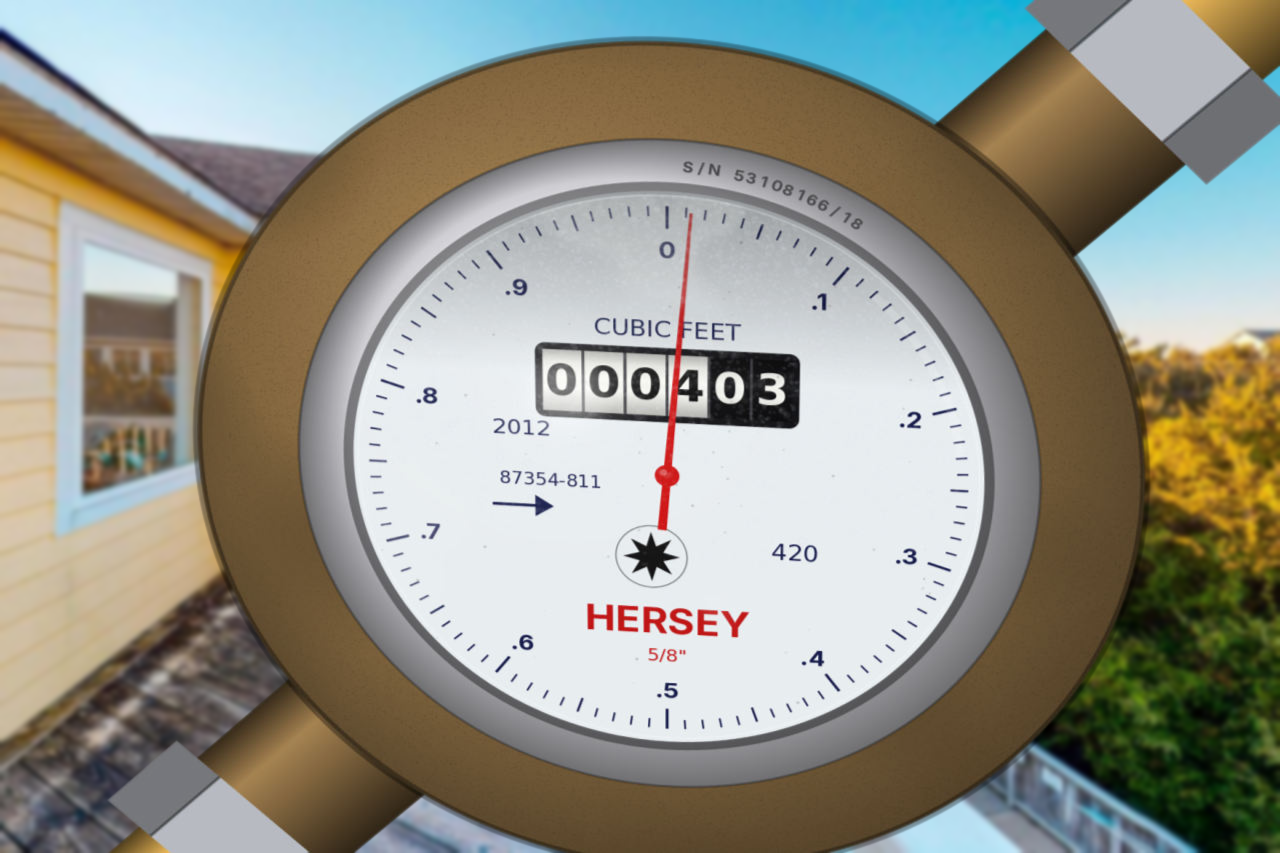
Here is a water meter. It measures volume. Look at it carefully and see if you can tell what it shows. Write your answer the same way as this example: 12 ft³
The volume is 403.01 ft³
